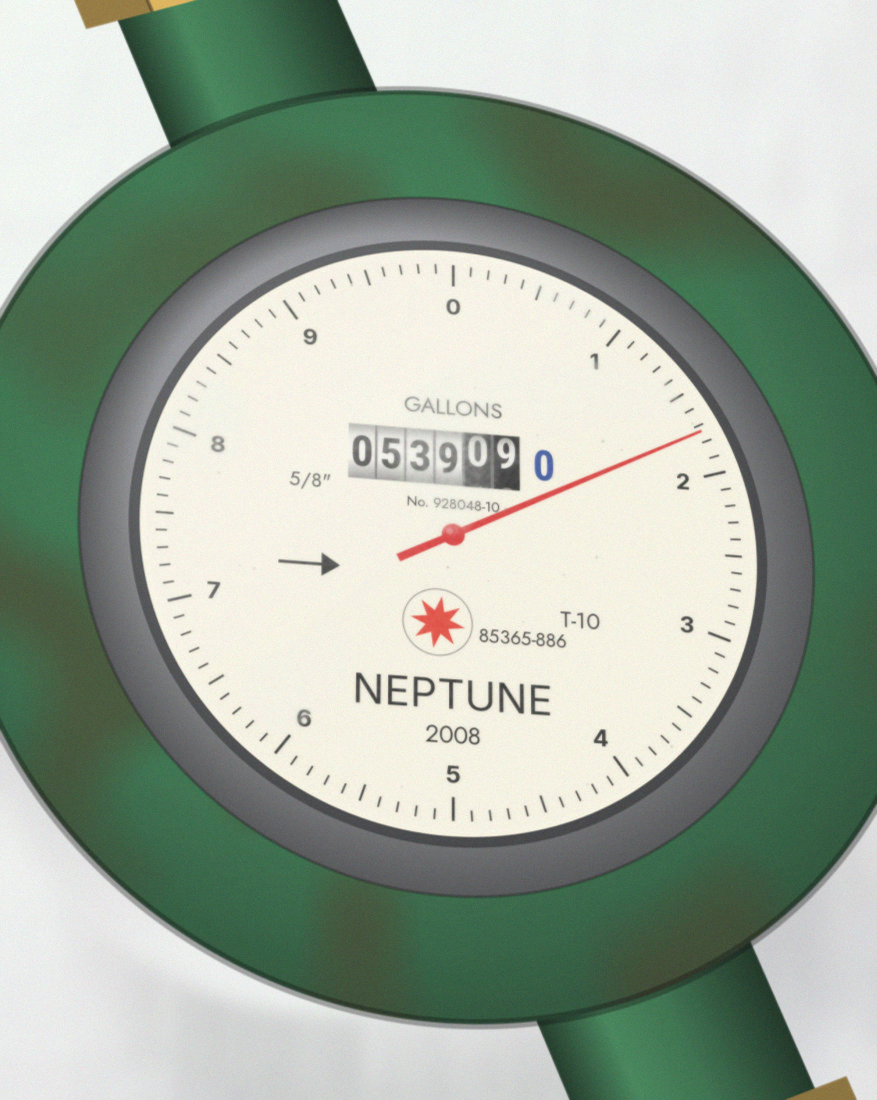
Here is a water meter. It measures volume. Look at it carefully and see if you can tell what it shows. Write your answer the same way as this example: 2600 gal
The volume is 539091.7 gal
